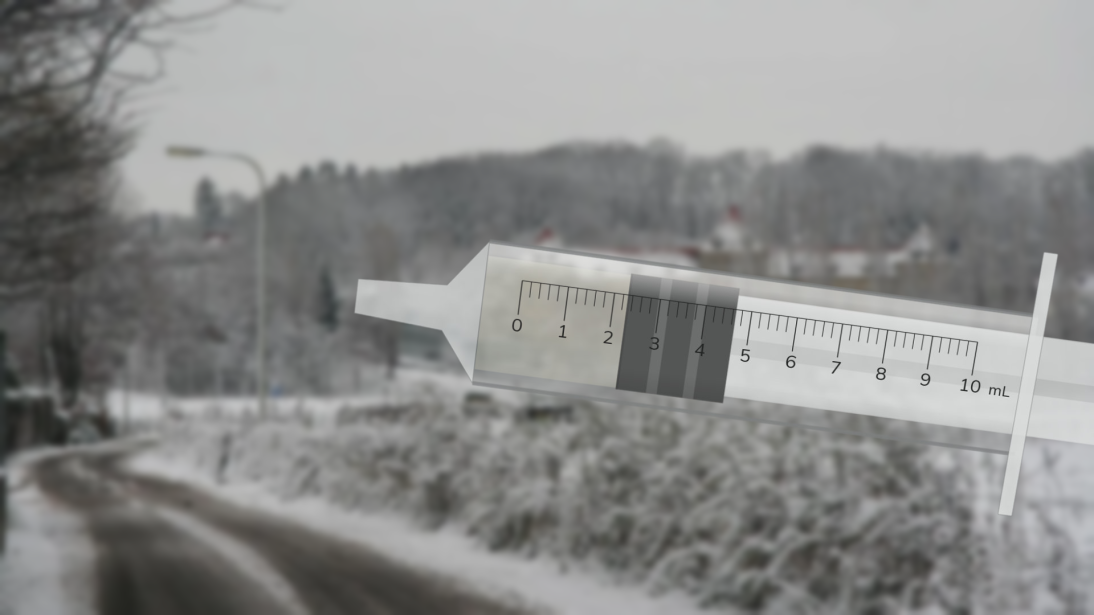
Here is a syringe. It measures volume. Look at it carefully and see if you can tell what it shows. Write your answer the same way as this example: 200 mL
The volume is 2.3 mL
